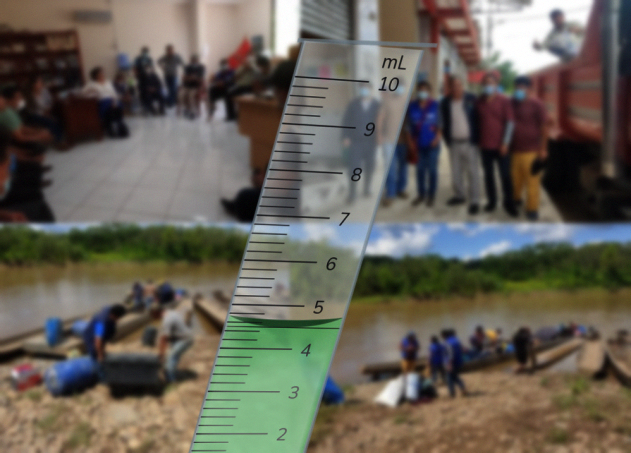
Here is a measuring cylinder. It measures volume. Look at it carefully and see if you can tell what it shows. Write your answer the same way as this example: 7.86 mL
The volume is 4.5 mL
